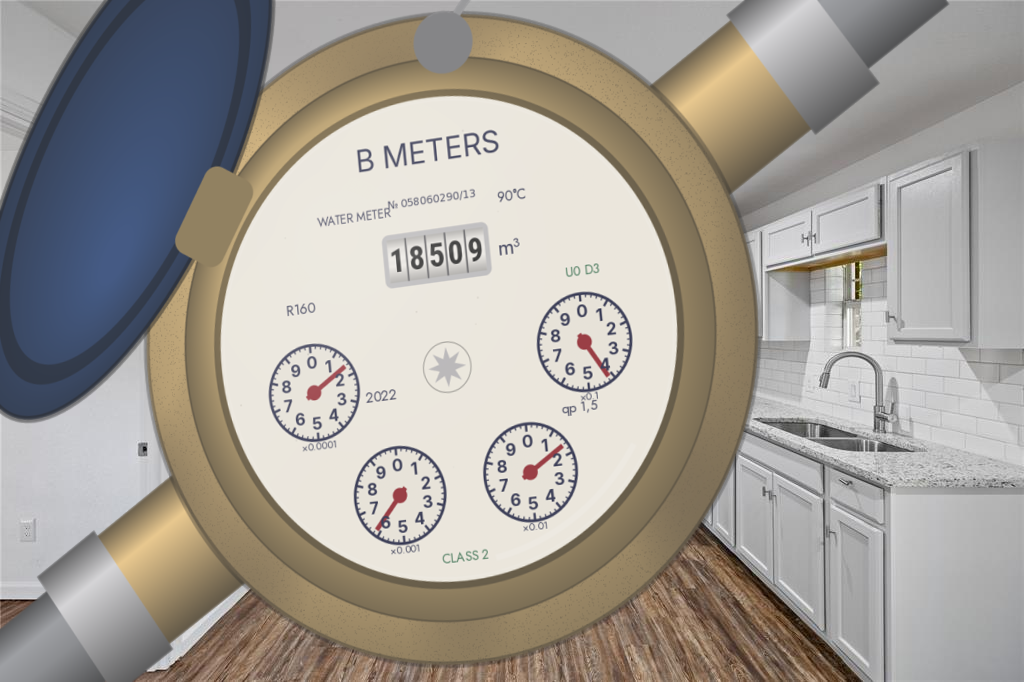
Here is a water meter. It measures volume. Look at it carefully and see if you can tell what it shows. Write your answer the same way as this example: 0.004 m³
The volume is 18509.4161 m³
